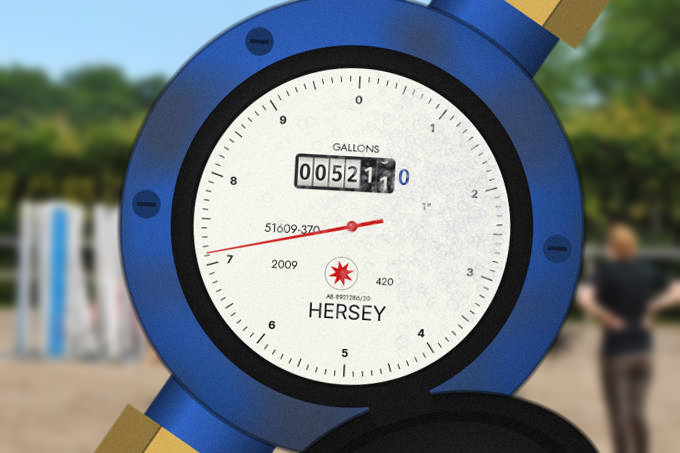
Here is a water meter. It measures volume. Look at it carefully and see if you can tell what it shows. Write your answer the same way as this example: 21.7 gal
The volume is 52107.1 gal
